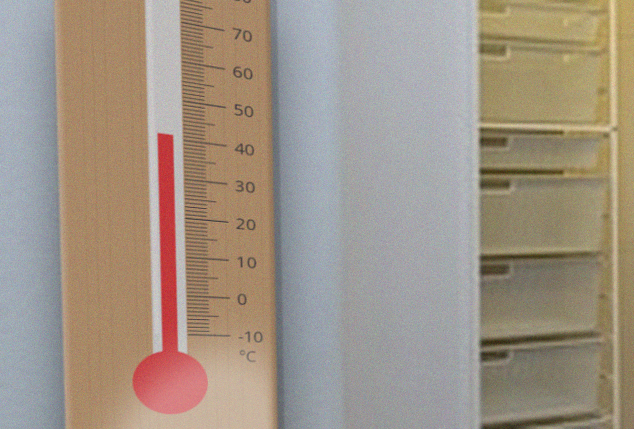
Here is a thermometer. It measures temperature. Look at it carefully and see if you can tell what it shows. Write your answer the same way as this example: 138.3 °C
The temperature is 41 °C
